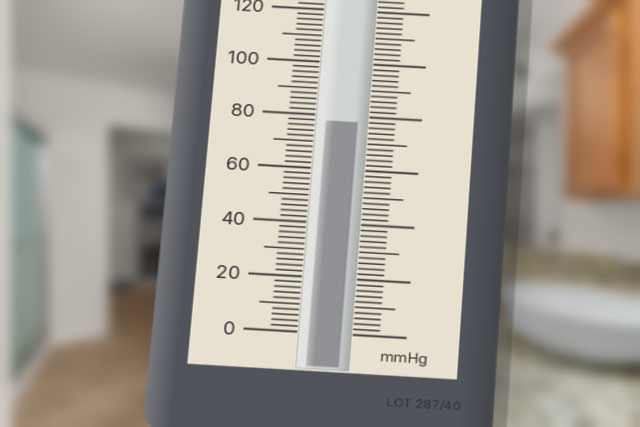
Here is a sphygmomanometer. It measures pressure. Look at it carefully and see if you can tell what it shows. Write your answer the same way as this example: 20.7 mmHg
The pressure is 78 mmHg
